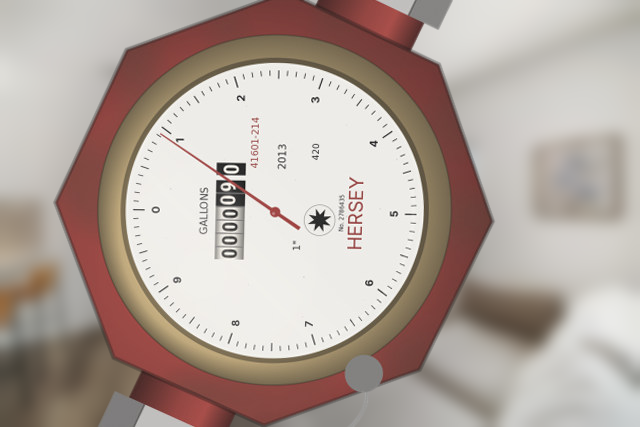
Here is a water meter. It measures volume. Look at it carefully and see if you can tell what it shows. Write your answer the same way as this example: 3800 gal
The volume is 90.9 gal
